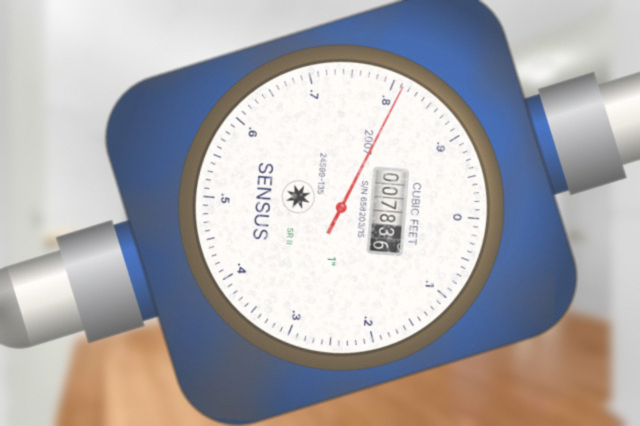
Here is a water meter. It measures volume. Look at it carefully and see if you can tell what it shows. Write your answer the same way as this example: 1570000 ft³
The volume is 7835.81 ft³
